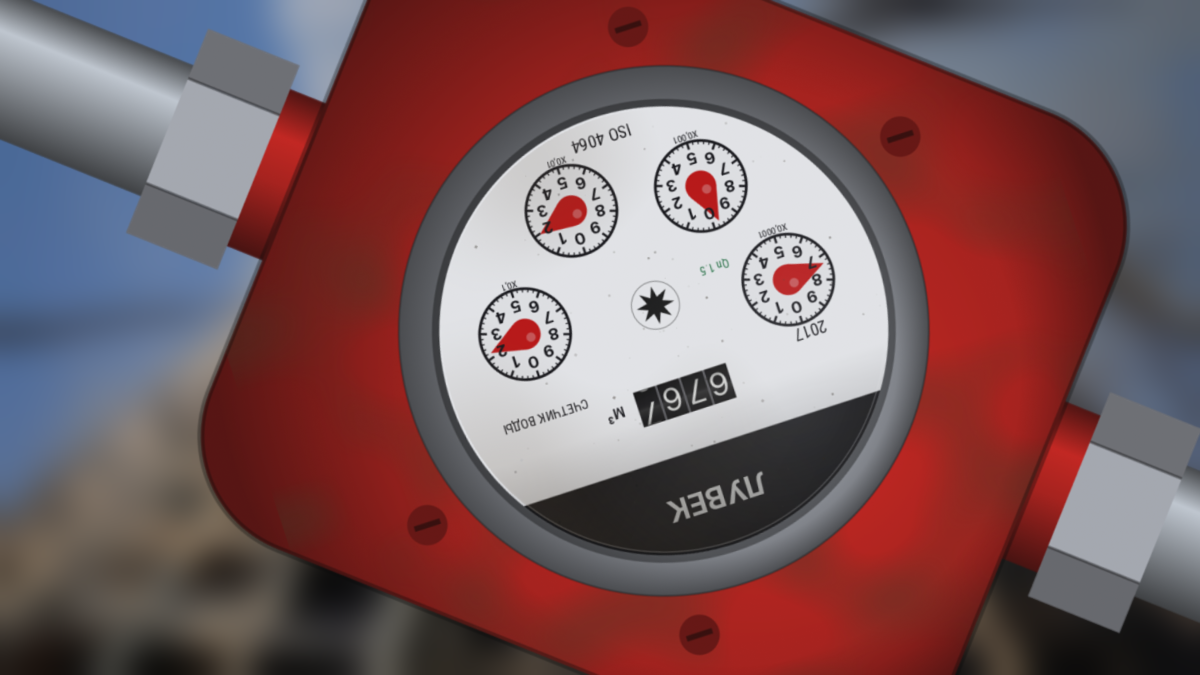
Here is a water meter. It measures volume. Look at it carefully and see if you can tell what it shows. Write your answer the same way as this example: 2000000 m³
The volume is 6767.2197 m³
